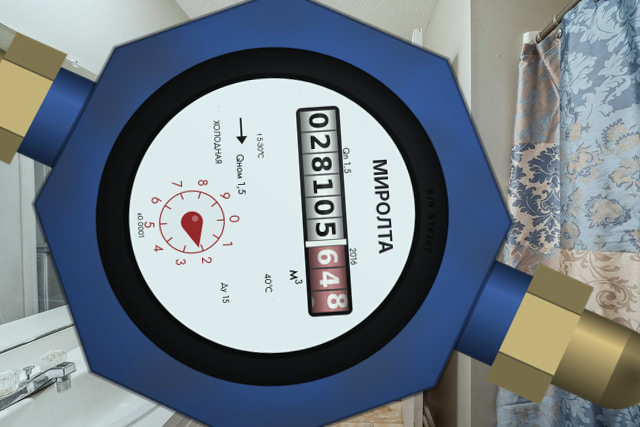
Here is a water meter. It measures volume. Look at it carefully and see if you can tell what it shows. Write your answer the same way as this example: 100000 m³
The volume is 28105.6482 m³
